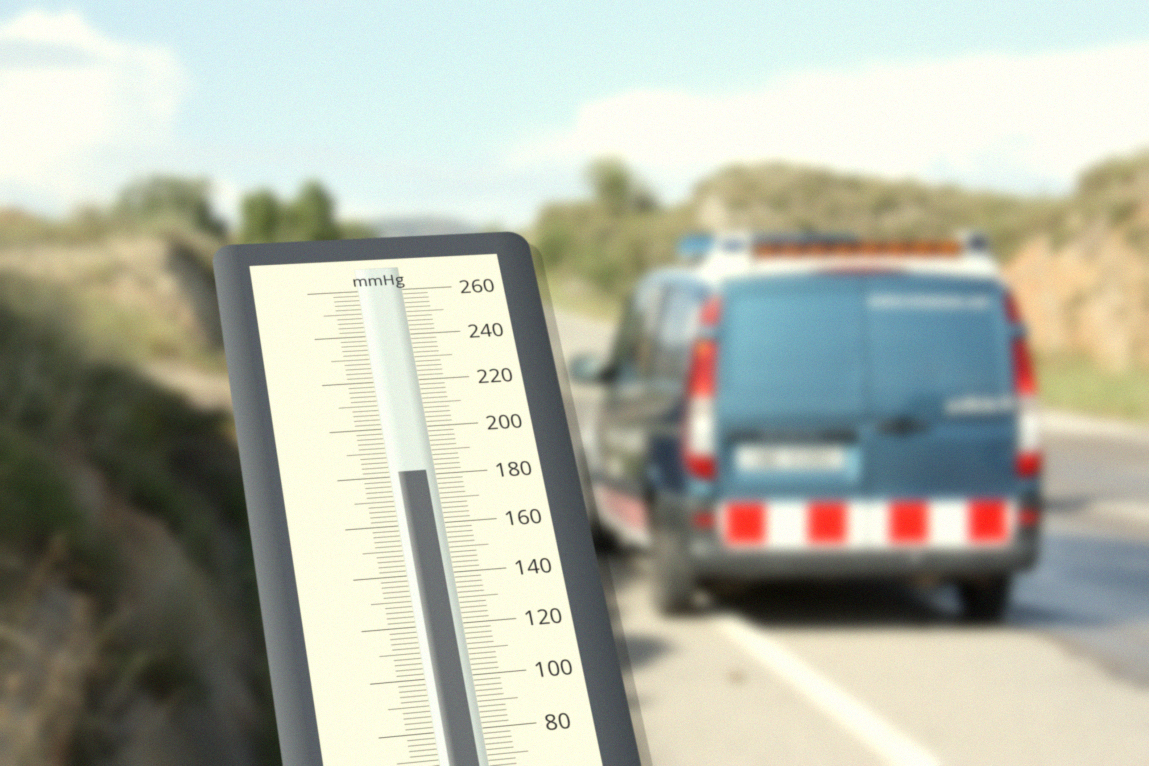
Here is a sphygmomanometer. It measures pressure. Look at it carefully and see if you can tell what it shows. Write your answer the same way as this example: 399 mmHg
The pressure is 182 mmHg
